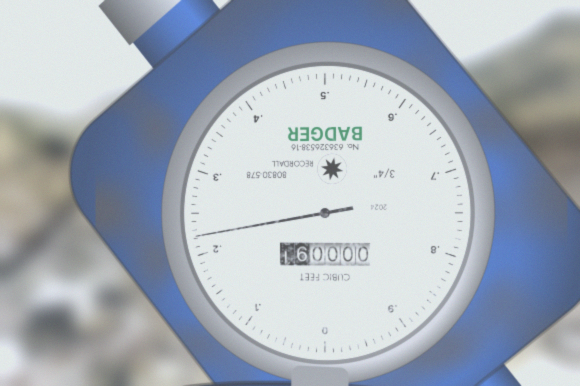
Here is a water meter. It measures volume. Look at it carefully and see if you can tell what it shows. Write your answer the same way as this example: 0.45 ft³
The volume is 91.22 ft³
